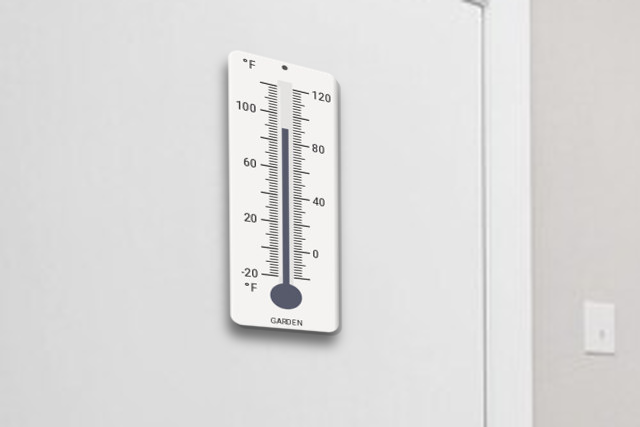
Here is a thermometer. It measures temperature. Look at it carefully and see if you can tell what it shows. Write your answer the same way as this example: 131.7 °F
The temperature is 90 °F
